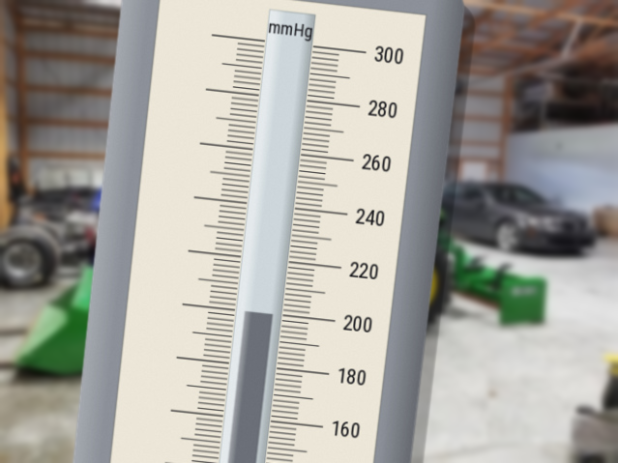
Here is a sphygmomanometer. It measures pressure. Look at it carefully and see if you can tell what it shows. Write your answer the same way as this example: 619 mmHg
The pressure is 200 mmHg
